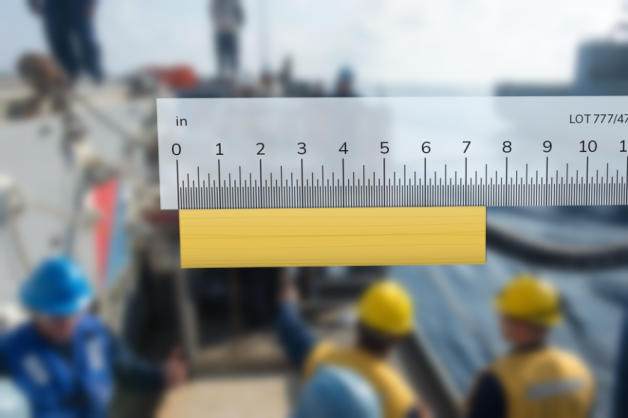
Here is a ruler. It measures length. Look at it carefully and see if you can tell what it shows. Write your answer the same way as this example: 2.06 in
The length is 7.5 in
